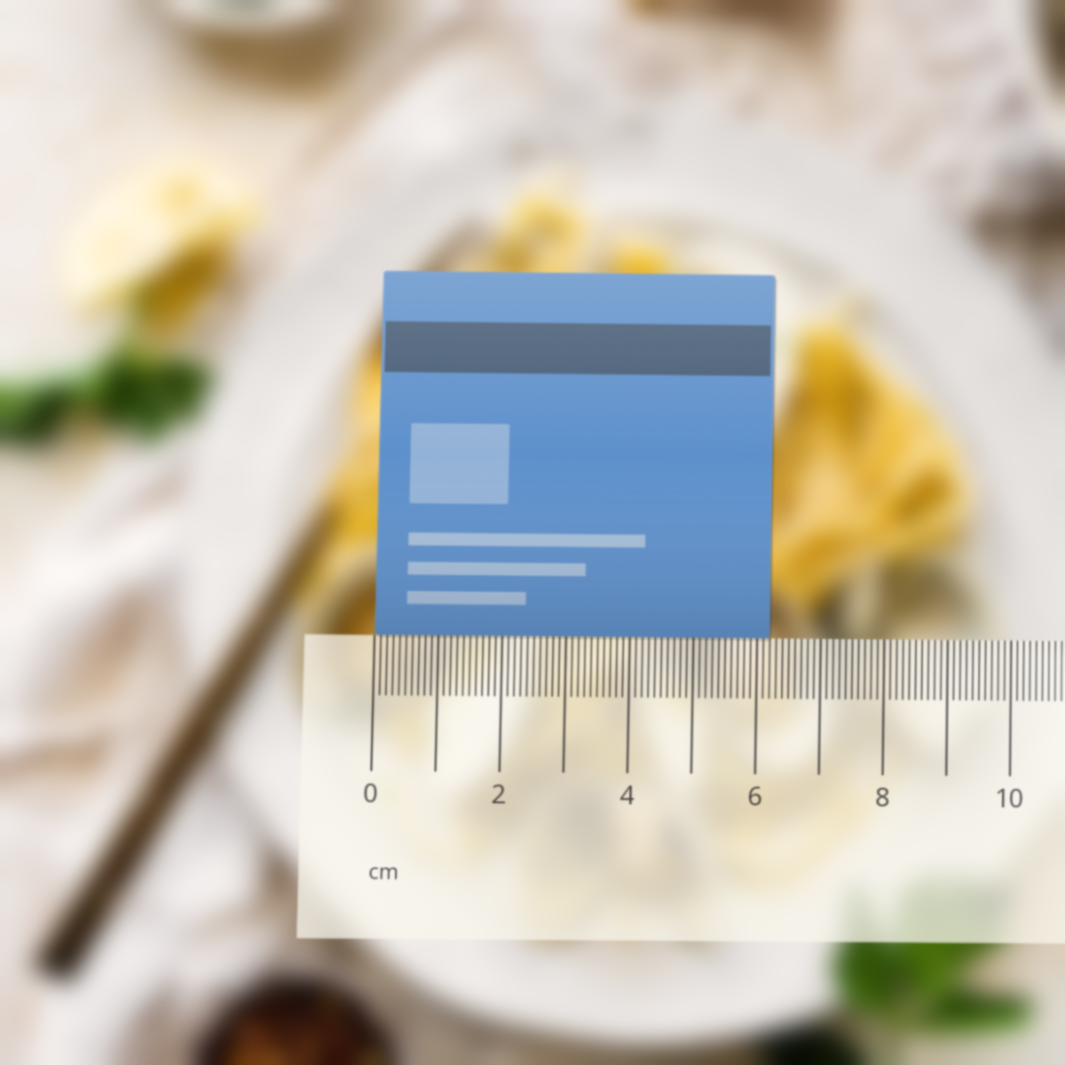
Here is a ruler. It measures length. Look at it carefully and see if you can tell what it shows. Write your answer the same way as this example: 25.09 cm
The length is 6.2 cm
